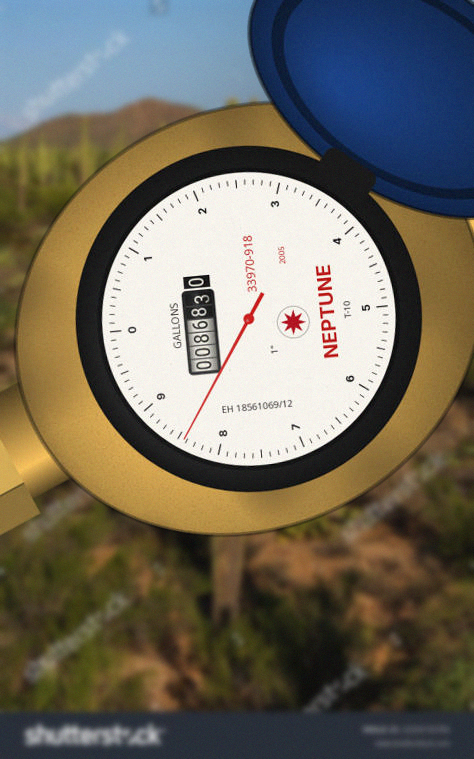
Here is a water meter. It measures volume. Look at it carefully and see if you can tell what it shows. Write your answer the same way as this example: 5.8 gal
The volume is 86828.4 gal
